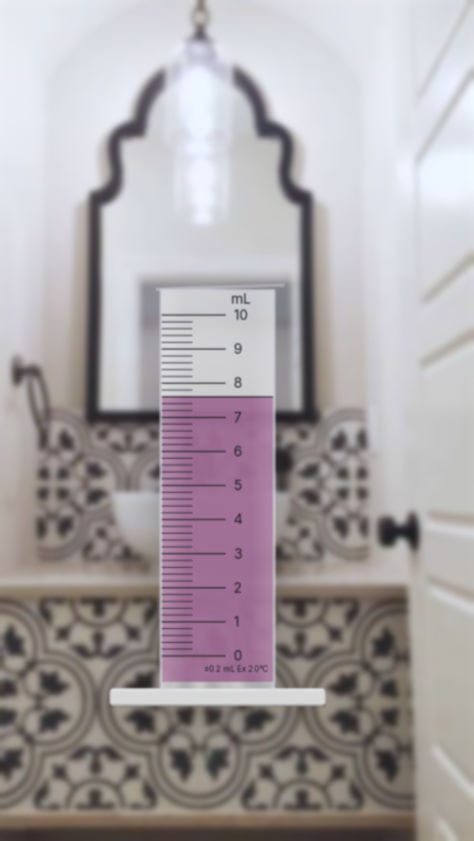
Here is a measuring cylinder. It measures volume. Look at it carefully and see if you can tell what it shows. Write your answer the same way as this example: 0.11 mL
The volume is 7.6 mL
